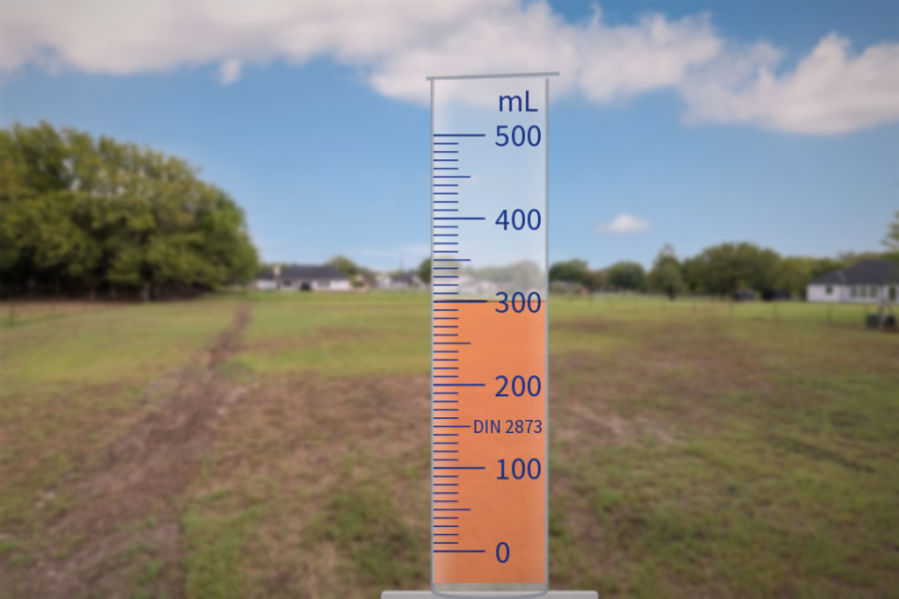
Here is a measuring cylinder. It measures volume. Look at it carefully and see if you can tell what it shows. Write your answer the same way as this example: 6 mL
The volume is 300 mL
